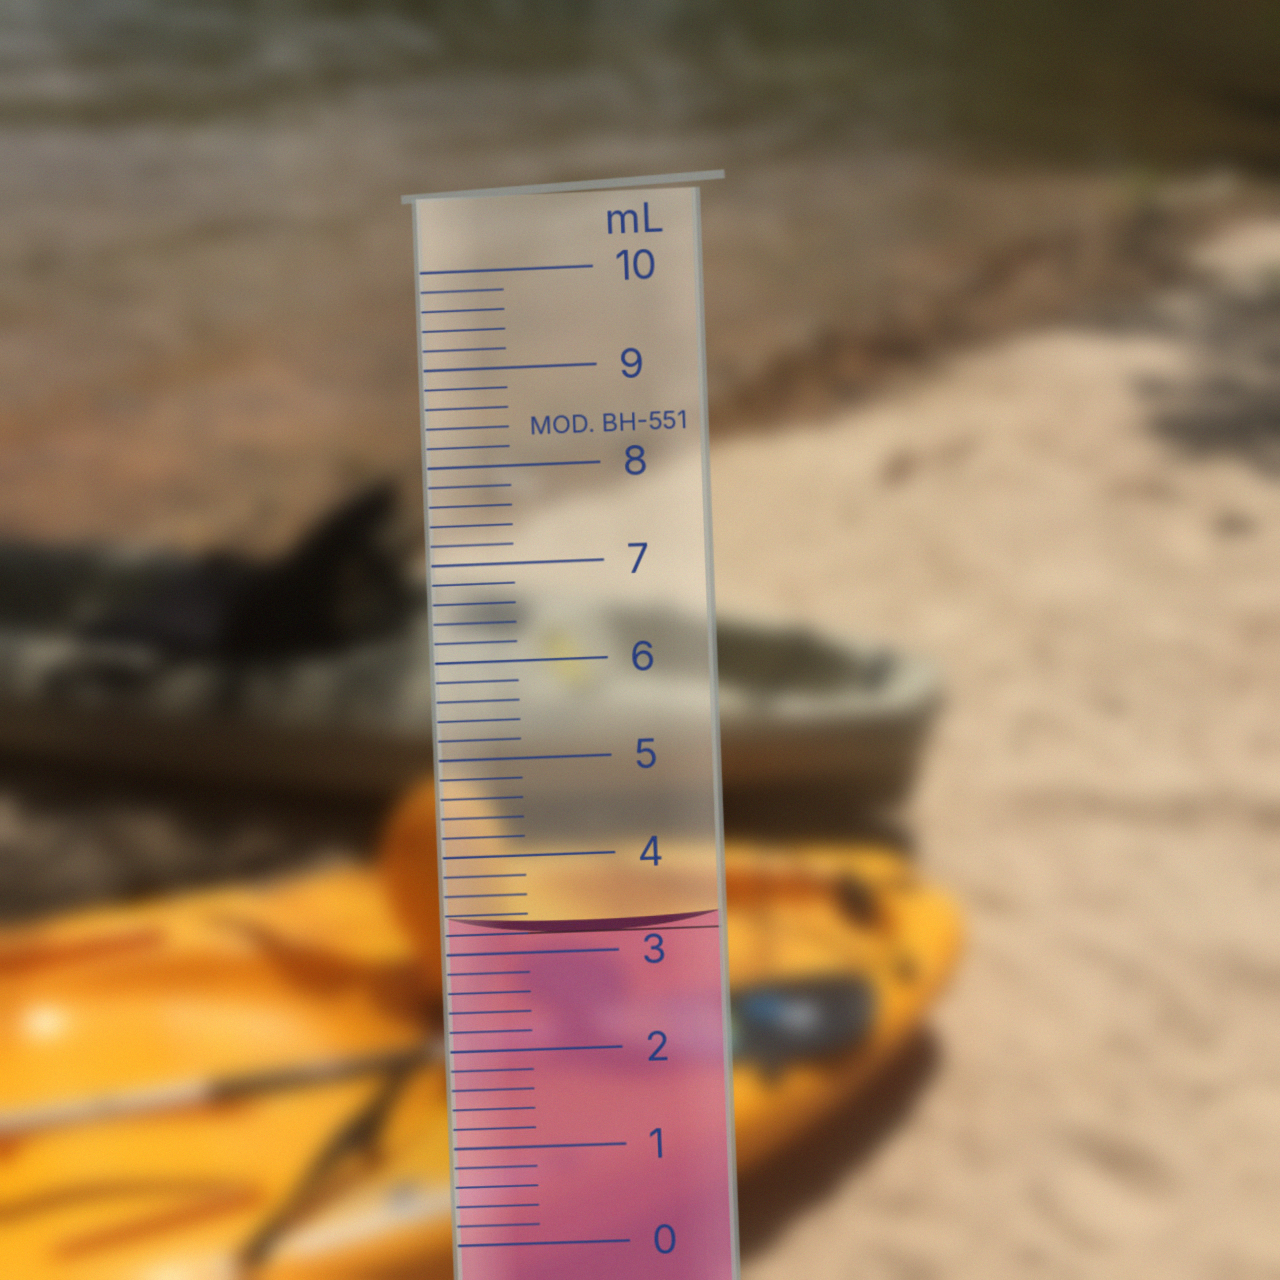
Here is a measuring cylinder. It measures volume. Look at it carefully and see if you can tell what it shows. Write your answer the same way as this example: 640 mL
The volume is 3.2 mL
